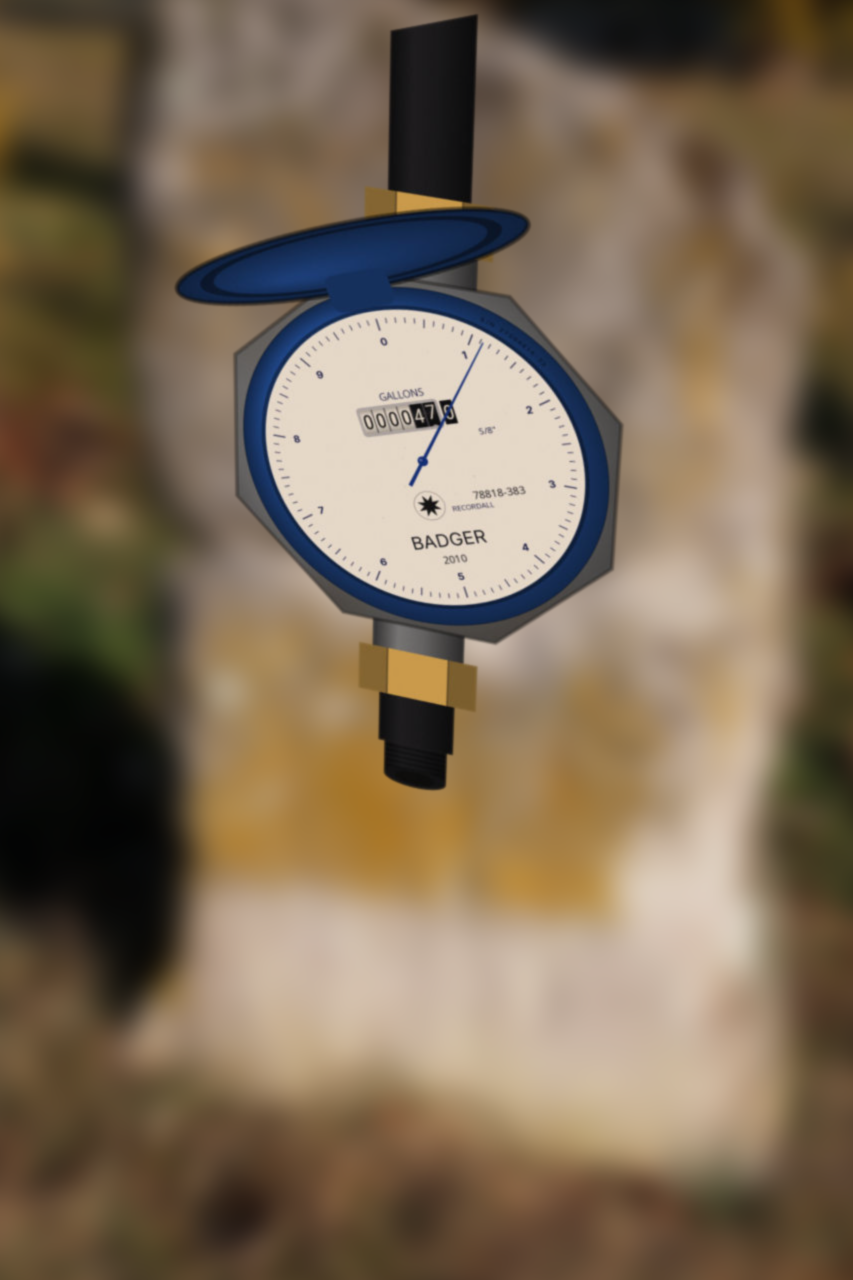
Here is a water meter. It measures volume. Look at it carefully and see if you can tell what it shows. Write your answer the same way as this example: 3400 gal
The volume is 471.1 gal
